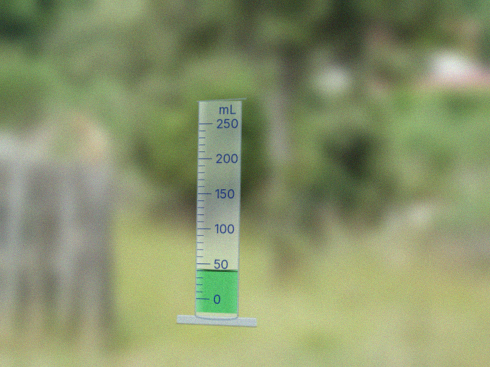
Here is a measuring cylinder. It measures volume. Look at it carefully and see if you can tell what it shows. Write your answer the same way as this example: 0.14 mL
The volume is 40 mL
